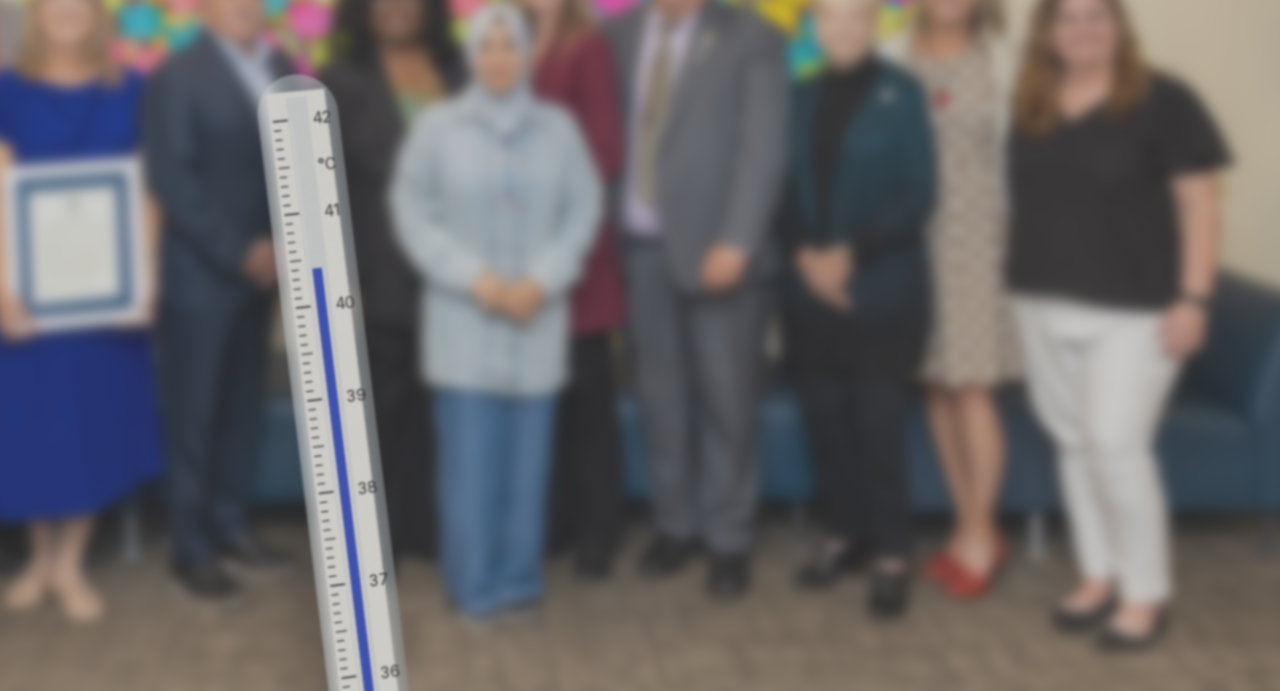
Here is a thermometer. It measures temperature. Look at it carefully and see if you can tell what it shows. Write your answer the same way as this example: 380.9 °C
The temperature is 40.4 °C
